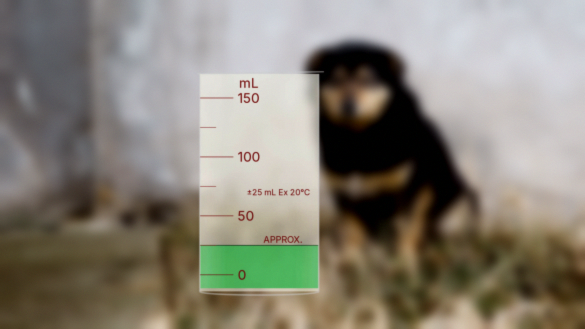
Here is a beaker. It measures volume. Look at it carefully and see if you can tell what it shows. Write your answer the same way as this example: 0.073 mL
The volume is 25 mL
